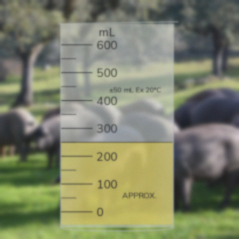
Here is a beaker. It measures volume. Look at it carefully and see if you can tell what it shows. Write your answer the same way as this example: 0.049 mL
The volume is 250 mL
